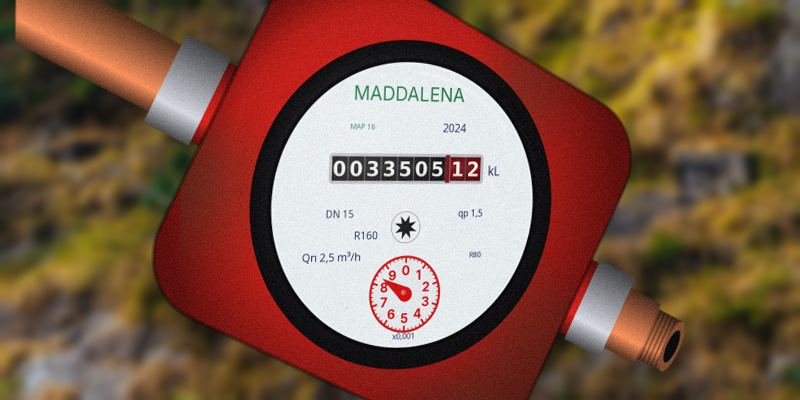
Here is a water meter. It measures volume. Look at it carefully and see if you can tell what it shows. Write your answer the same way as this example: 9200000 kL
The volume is 33505.128 kL
